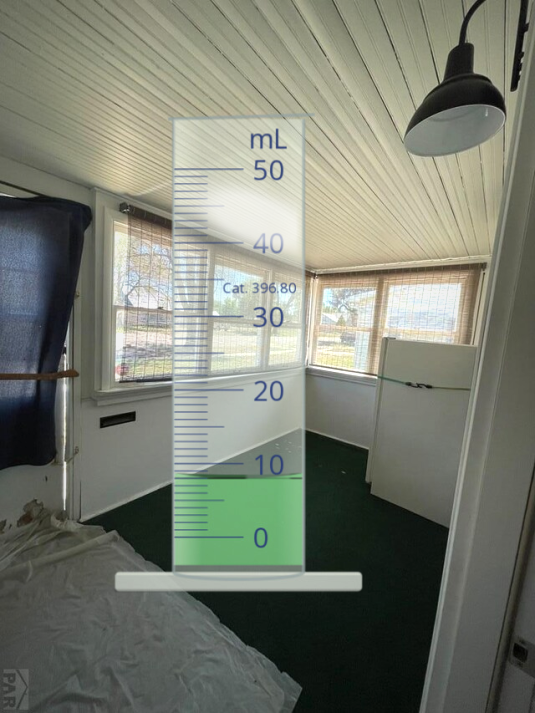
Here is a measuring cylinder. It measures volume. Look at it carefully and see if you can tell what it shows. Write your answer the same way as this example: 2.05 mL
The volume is 8 mL
